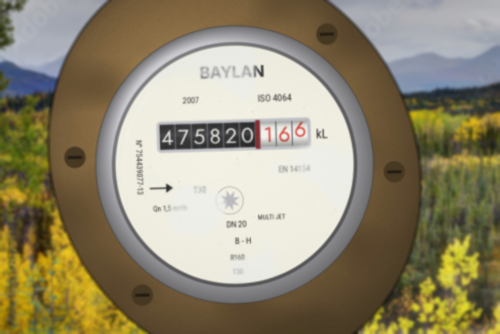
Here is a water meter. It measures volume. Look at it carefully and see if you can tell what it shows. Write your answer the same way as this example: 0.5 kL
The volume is 475820.166 kL
